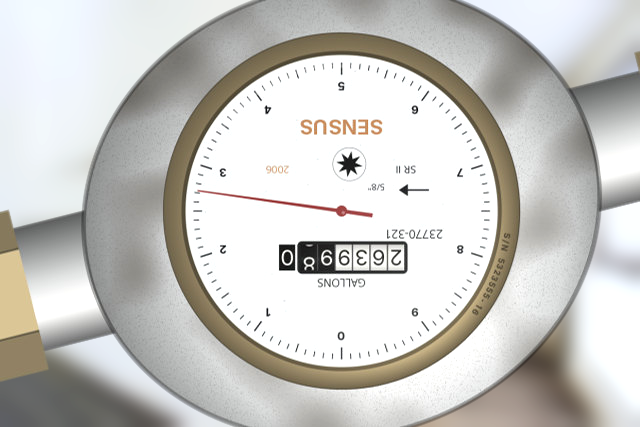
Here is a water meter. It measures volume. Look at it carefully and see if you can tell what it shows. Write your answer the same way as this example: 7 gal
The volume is 2639982.7 gal
